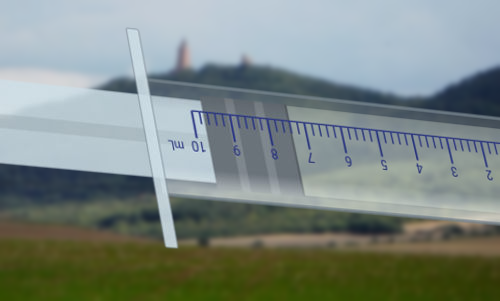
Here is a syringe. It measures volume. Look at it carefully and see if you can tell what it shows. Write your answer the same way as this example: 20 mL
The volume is 7.4 mL
